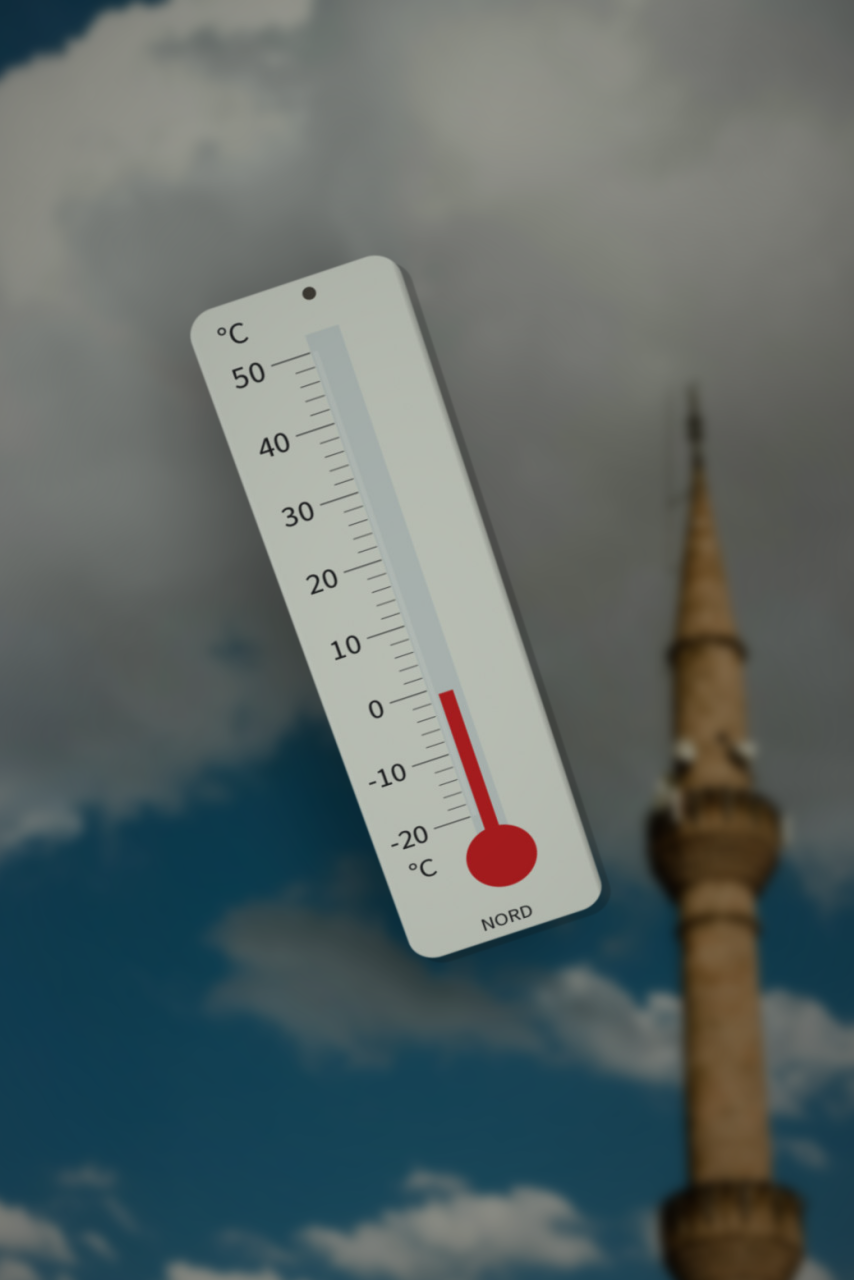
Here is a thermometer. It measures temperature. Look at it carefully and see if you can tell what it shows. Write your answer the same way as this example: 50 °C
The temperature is -1 °C
